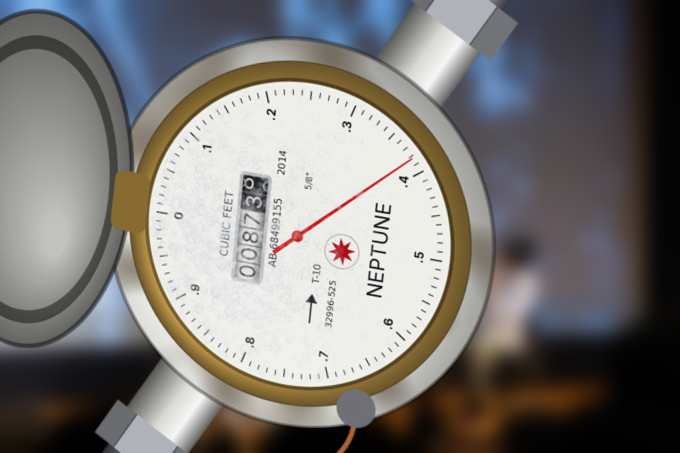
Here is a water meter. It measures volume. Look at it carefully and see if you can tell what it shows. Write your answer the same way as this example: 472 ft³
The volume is 8738.38 ft³
